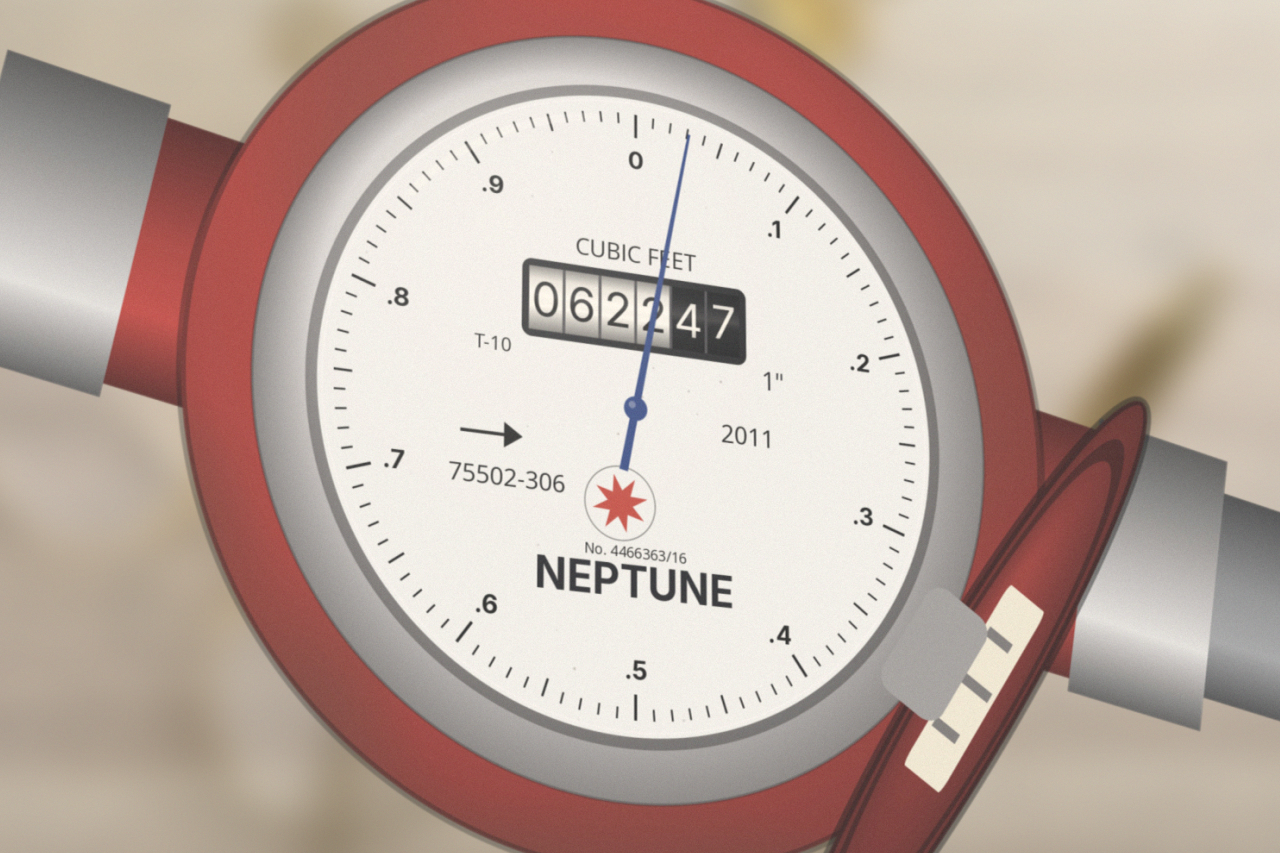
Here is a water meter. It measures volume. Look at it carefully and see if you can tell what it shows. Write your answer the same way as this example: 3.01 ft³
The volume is 62247.03 ft³
